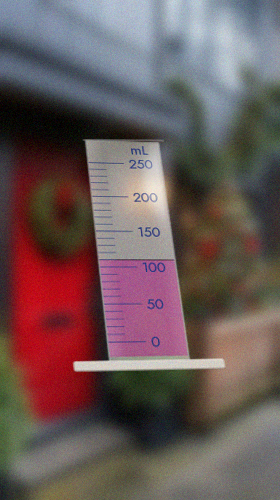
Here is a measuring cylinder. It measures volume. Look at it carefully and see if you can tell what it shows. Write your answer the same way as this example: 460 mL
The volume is 110 mL
